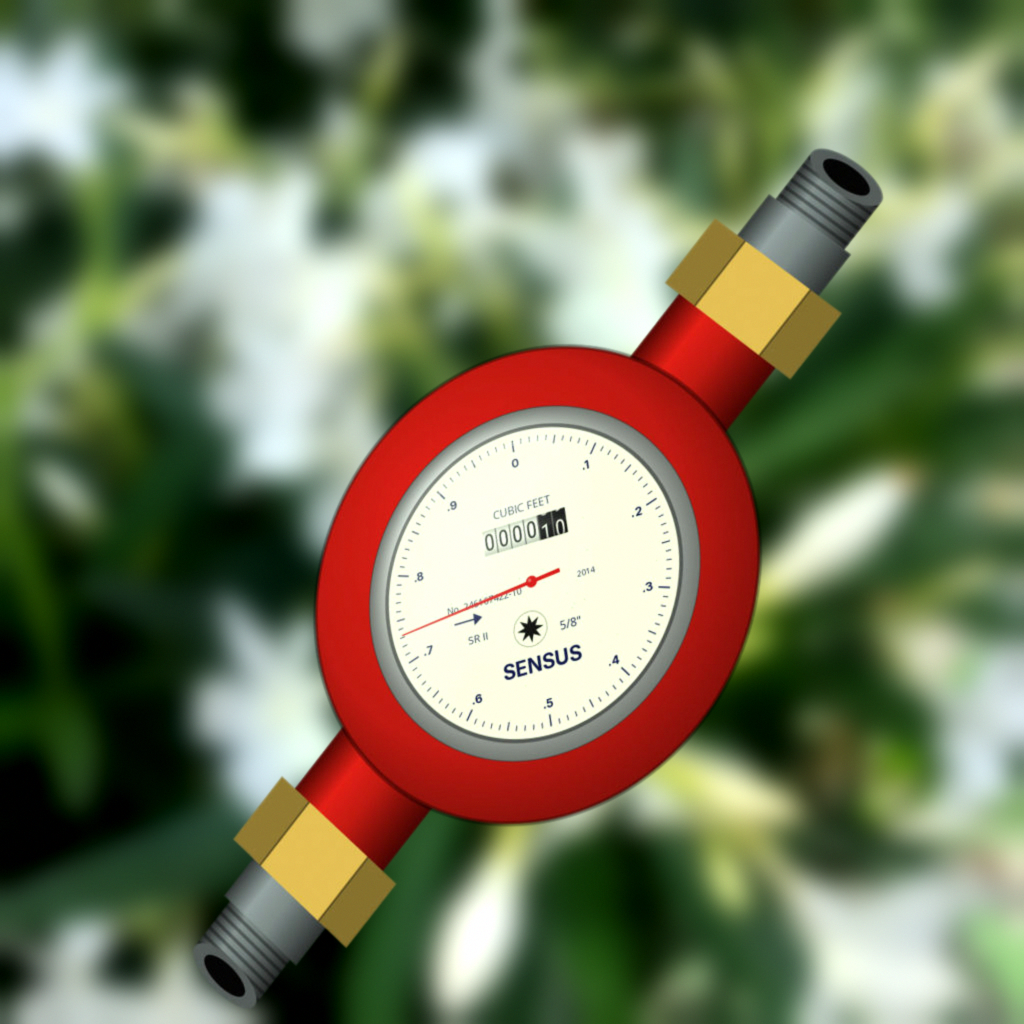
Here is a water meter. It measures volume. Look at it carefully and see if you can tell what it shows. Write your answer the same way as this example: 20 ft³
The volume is 9.73 ft³
